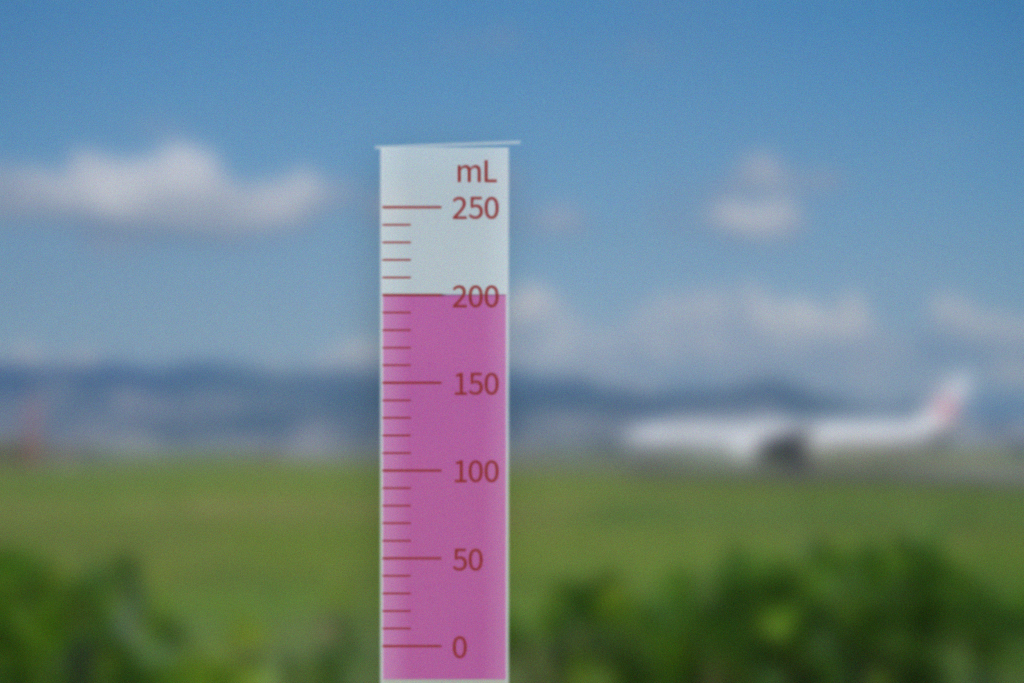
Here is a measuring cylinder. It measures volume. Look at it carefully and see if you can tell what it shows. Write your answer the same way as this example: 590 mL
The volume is 200 mL
